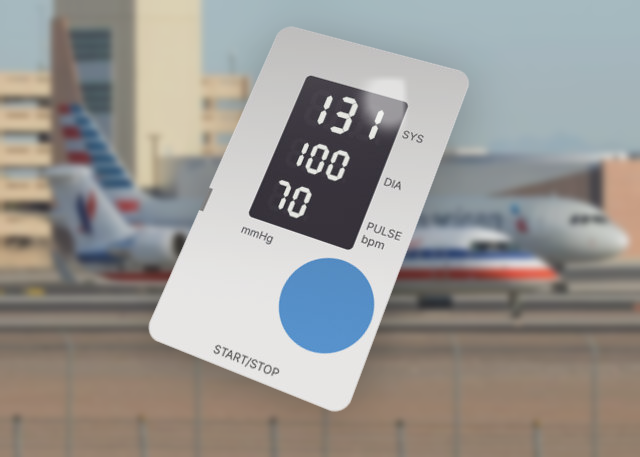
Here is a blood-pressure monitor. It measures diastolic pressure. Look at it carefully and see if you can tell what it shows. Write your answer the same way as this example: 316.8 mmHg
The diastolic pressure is 100 mmHg
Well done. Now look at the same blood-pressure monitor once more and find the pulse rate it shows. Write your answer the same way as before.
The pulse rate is 70 bpm
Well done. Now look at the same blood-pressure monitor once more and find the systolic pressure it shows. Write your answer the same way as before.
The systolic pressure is 131 mmHg
